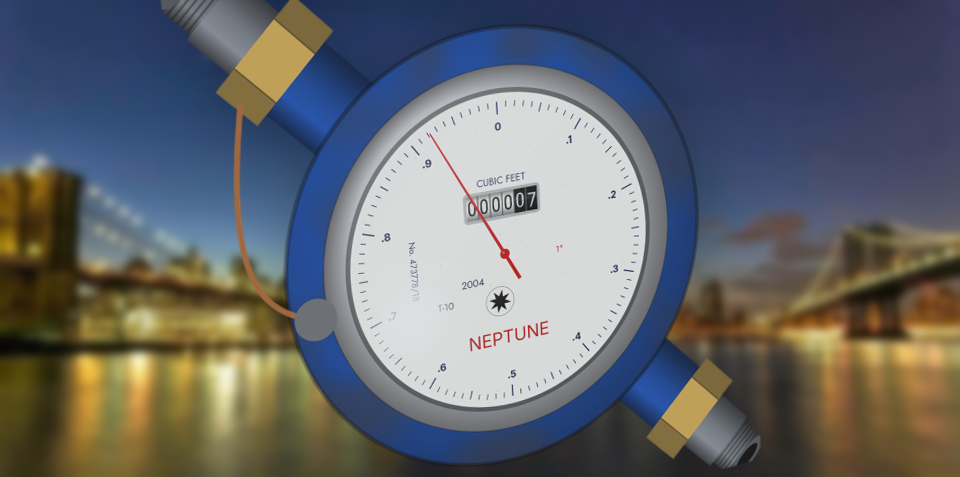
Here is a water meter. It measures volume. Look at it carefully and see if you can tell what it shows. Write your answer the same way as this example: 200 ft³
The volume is 6.92 ft³
